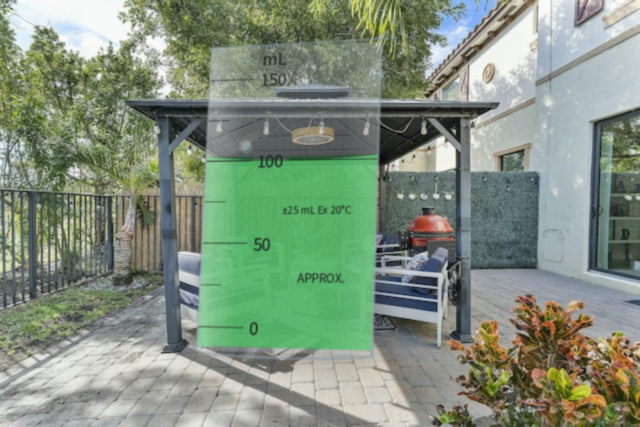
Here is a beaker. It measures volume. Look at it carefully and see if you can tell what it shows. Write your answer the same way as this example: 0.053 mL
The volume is 100 mL
